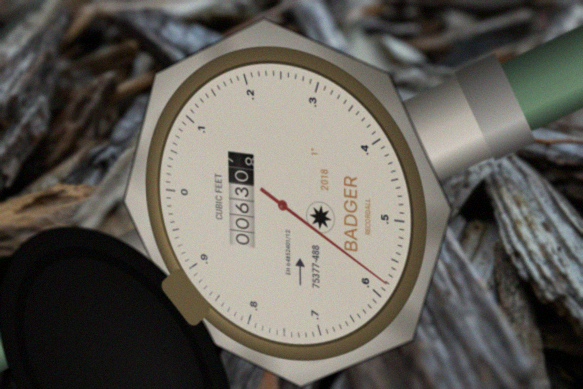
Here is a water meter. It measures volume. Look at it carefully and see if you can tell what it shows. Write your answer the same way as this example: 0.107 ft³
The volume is 6307.58 ft³
